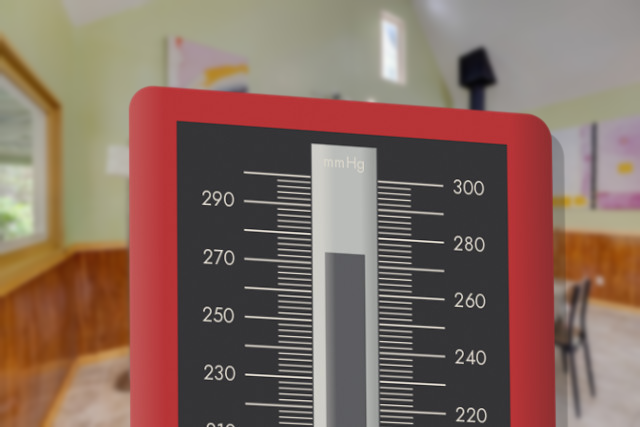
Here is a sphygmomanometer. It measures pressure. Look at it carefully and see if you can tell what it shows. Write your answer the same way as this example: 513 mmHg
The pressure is 274 mmHg
